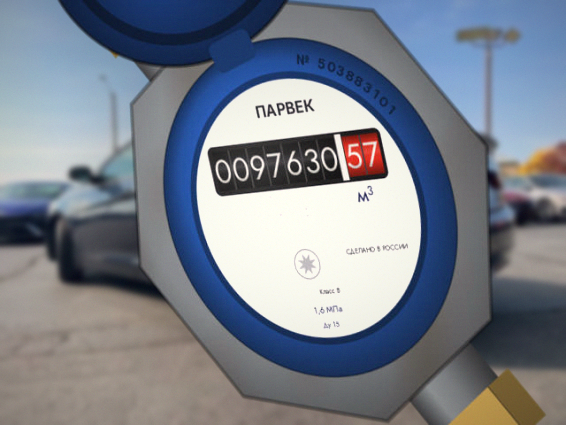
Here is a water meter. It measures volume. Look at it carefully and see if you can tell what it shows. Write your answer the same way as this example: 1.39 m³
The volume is 97630.57 m³
